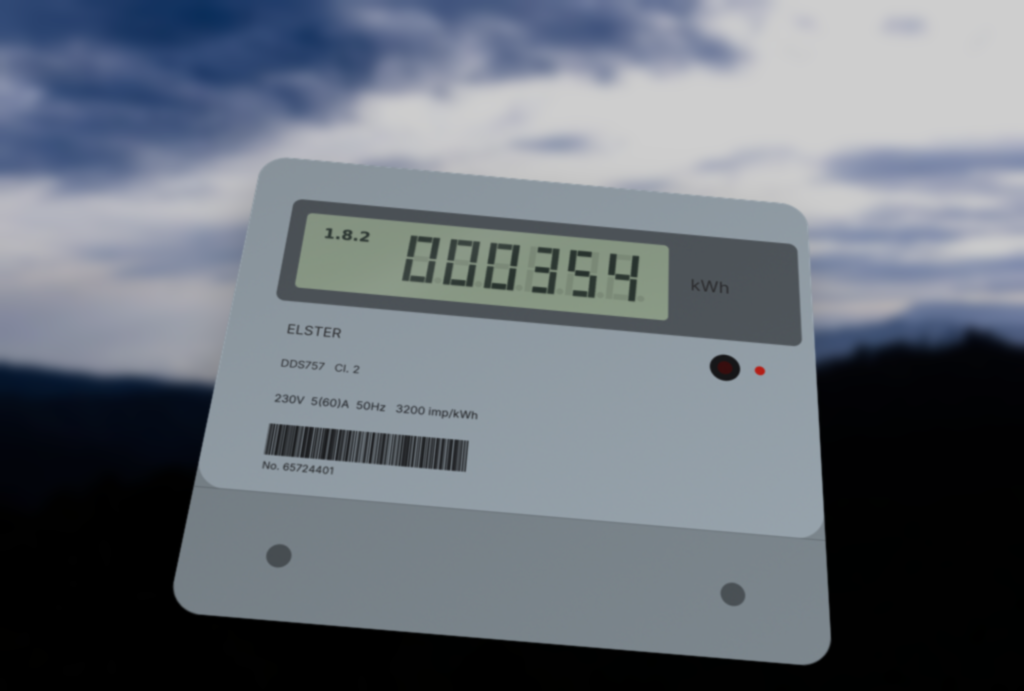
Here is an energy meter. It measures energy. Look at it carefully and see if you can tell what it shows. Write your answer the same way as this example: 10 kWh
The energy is 354 kWh
